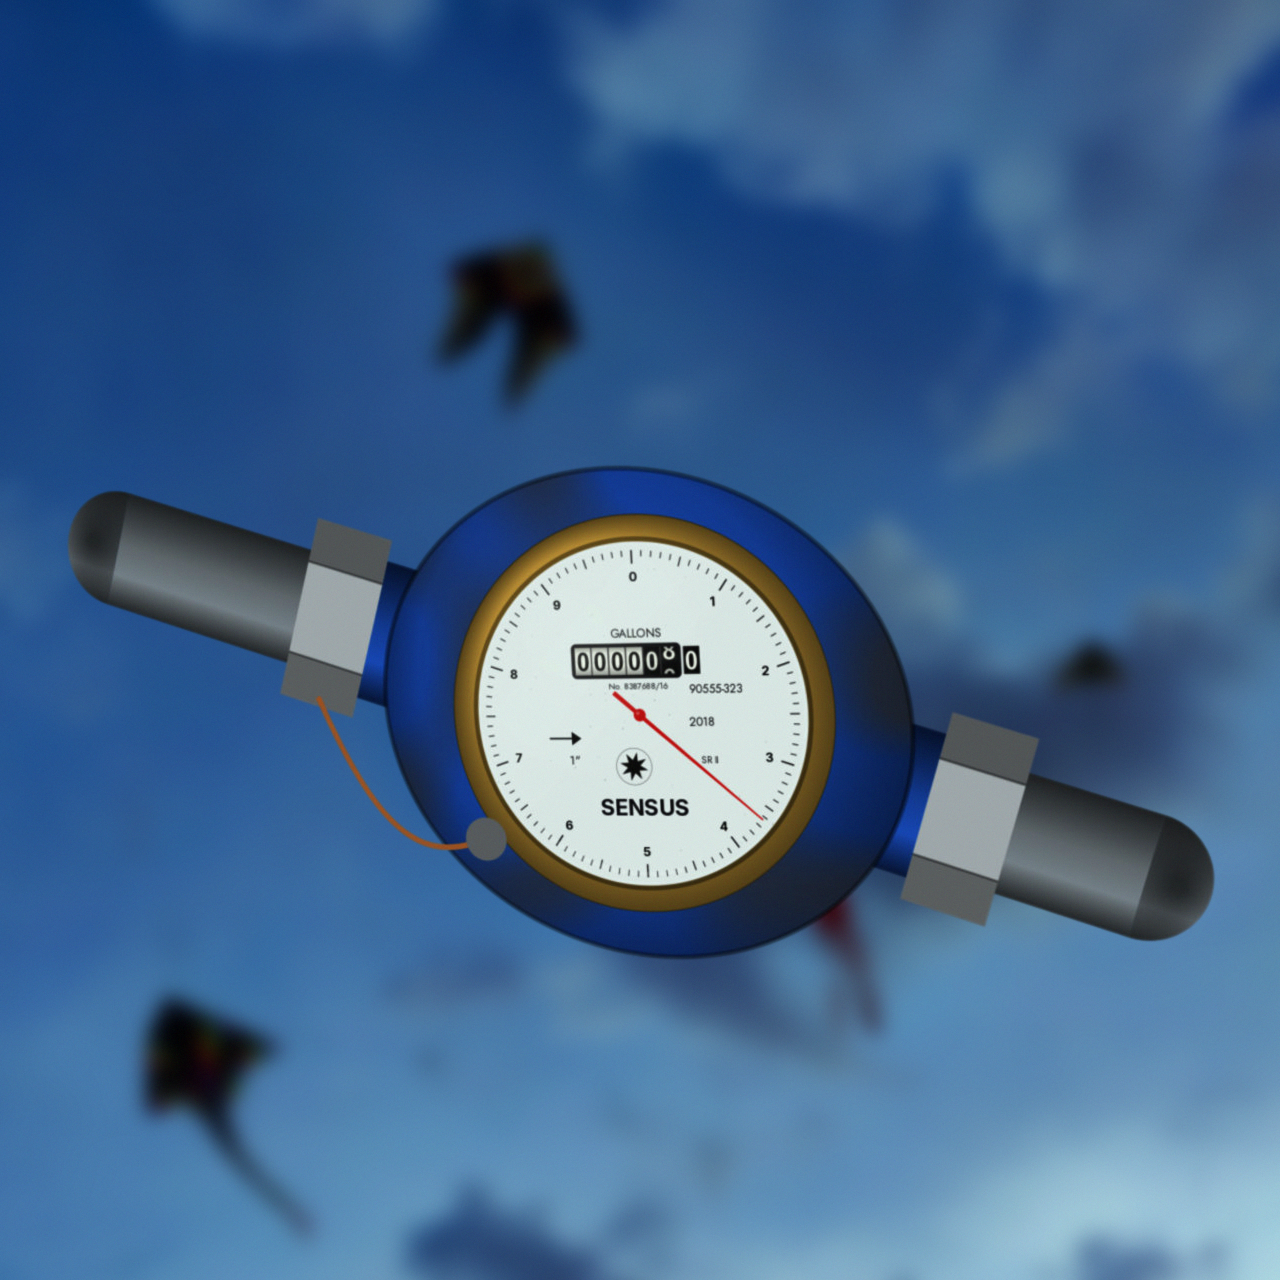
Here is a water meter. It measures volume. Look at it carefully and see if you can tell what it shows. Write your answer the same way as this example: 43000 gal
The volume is 83.6 gal
